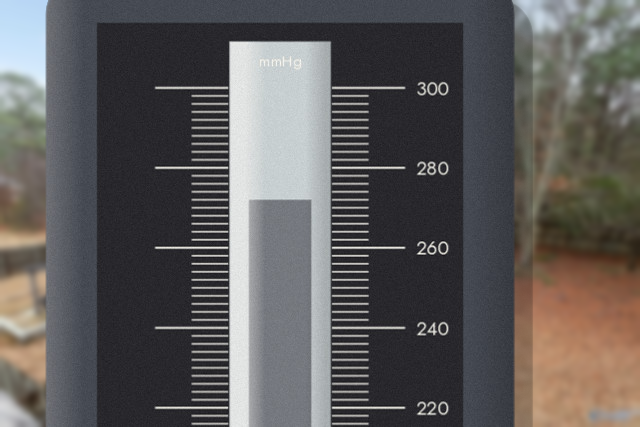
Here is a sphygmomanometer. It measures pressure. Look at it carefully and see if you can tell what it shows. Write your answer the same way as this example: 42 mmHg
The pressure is 272 mmHg
